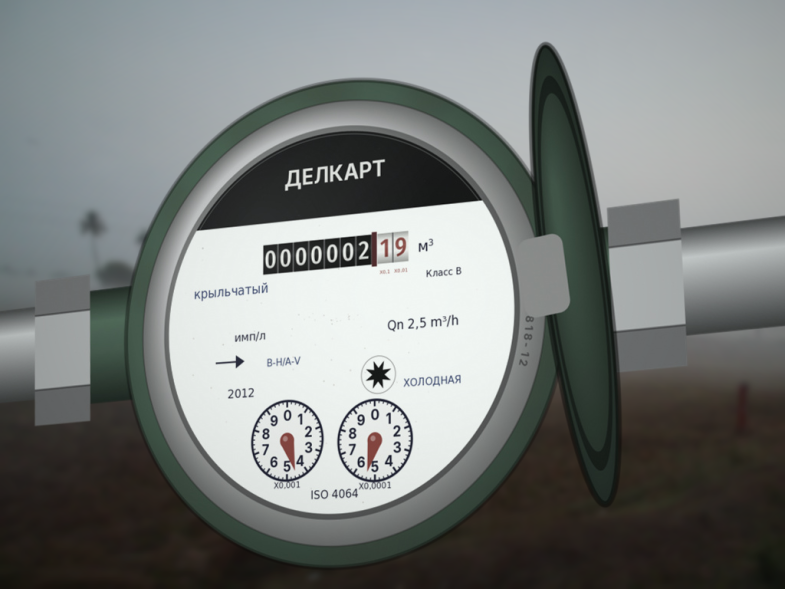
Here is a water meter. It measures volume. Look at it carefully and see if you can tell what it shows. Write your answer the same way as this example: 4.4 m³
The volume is 2.1945 m³
